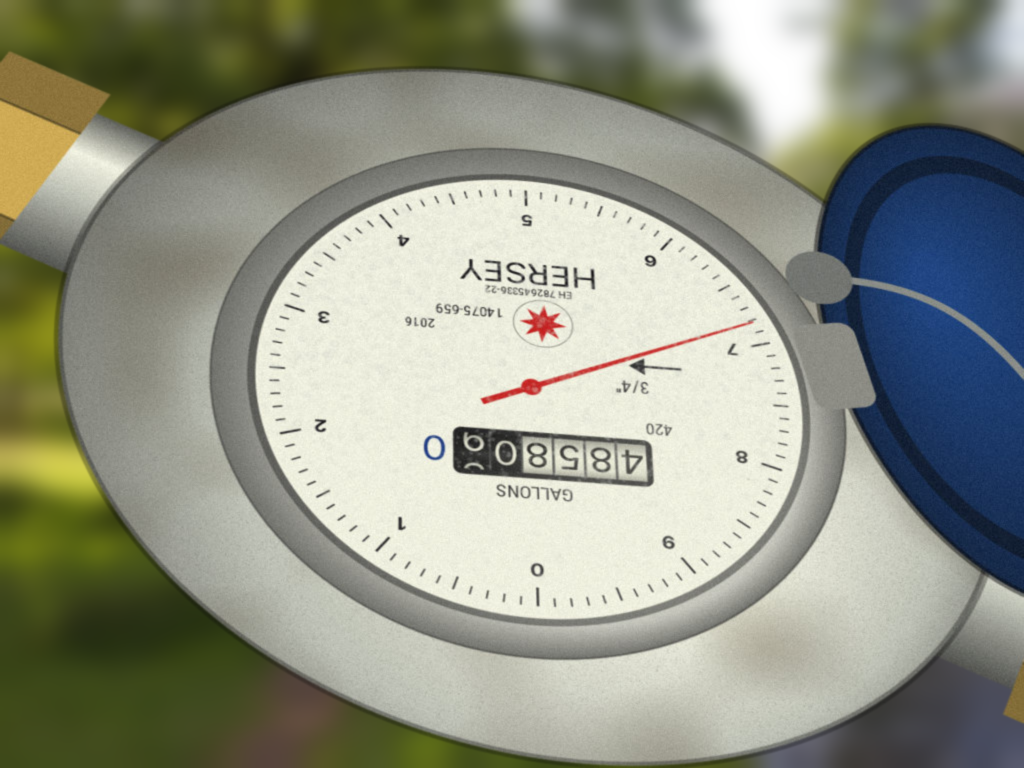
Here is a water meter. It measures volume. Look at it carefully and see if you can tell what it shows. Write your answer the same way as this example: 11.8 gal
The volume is 4858086.8 gal
